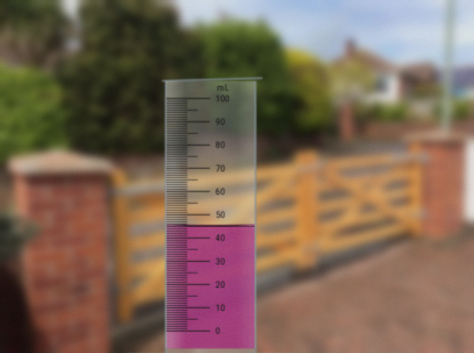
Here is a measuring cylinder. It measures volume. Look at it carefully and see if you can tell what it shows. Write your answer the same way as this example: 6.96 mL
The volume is 45 mL
